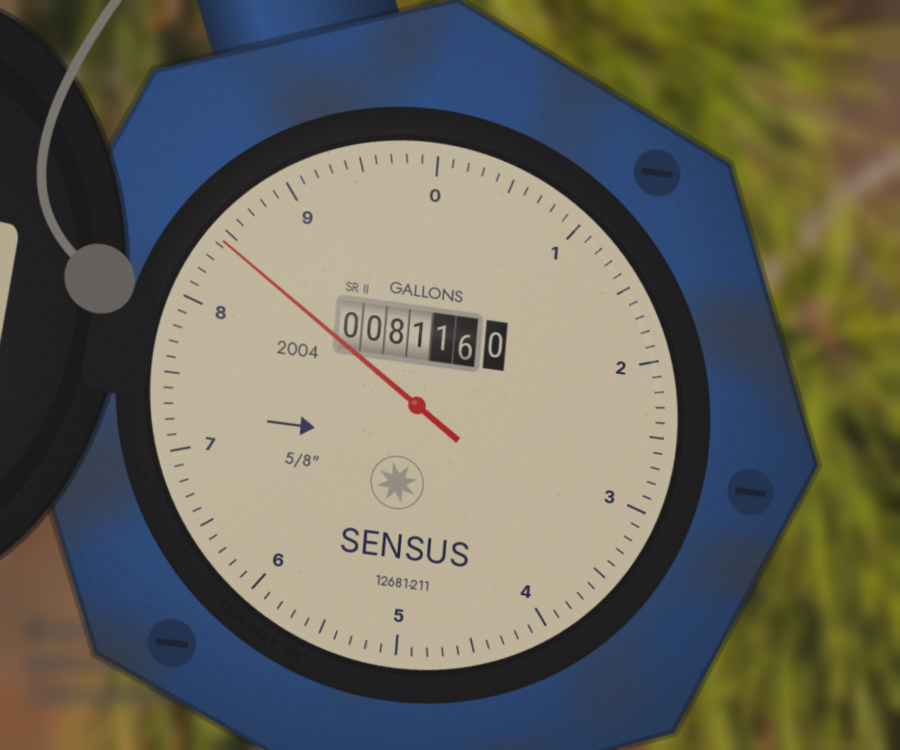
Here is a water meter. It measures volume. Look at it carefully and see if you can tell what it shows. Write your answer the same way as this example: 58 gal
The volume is 81158.4 gal
